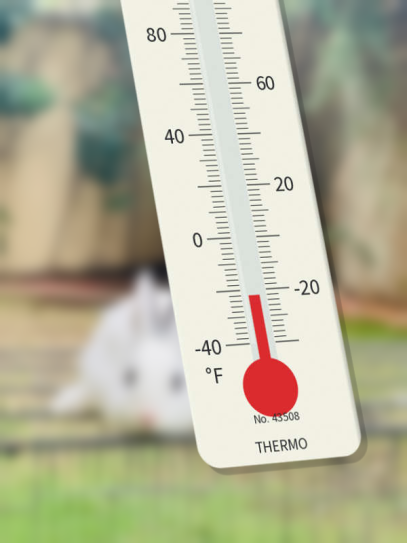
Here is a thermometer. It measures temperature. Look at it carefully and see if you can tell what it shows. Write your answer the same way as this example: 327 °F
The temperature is -22 °F
